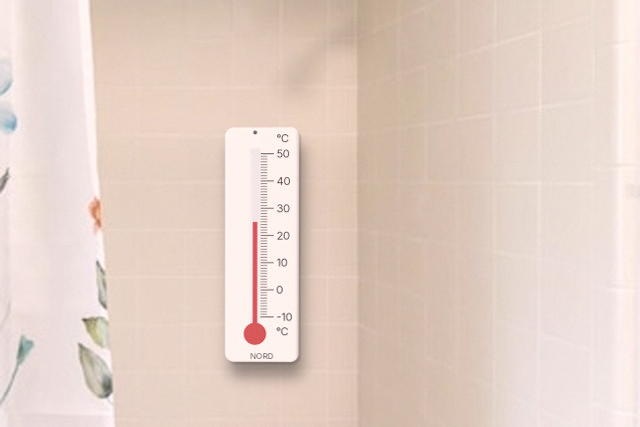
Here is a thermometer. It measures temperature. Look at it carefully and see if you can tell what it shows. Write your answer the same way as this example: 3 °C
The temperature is 25 °C
